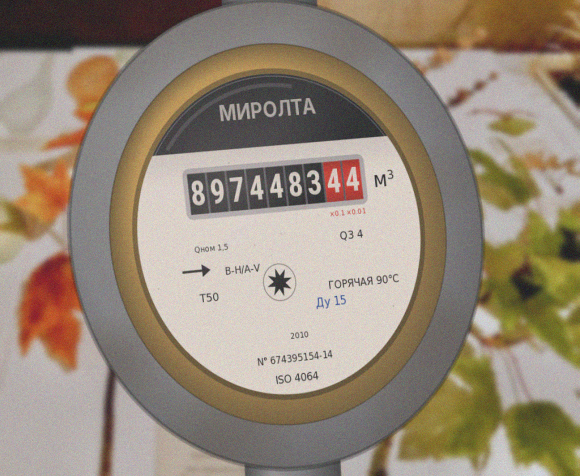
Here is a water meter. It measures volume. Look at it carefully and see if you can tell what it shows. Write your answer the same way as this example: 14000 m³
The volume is 8974483.44 m³
